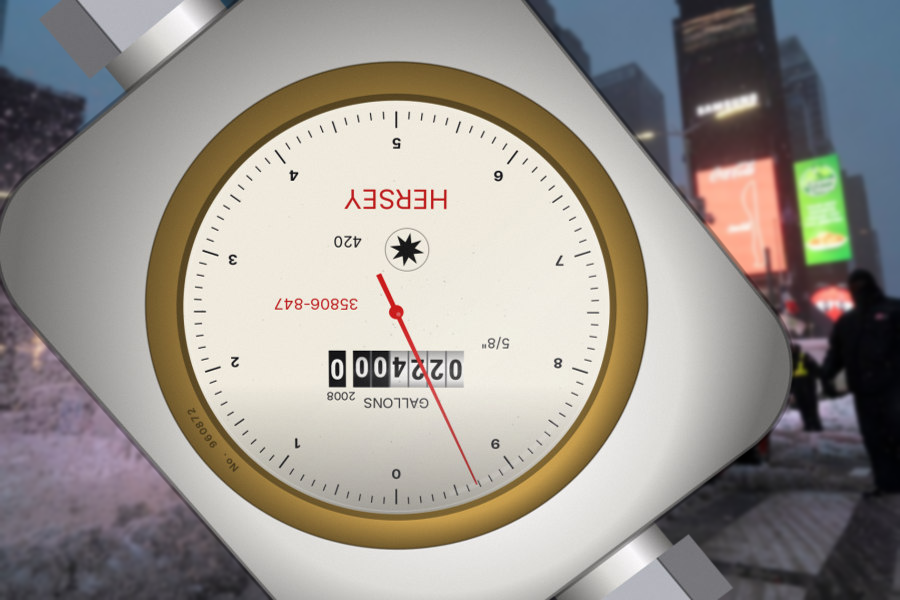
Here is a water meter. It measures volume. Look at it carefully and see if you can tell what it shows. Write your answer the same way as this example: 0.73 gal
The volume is 223999.3 gal
